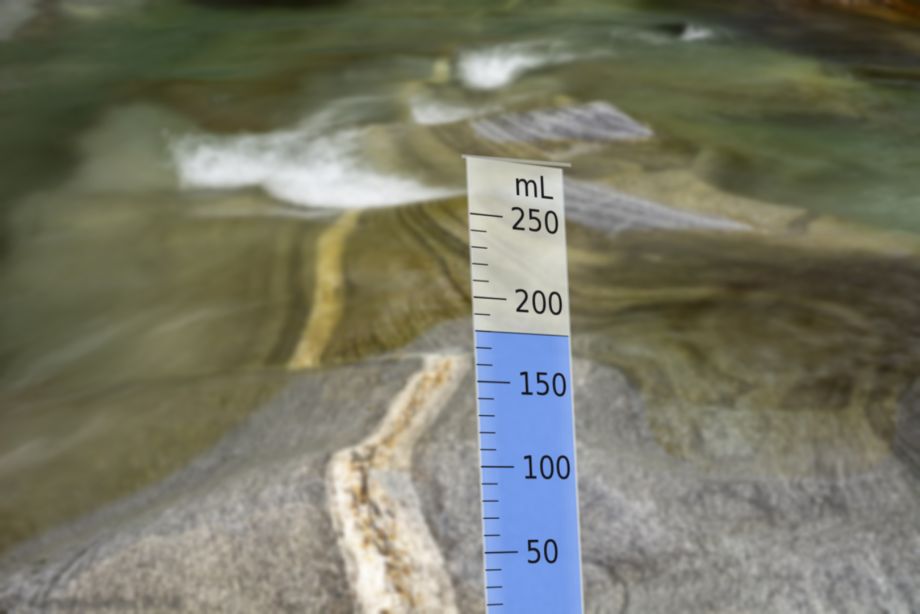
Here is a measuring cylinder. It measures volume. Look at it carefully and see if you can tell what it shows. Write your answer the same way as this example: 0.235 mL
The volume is 180 mL
